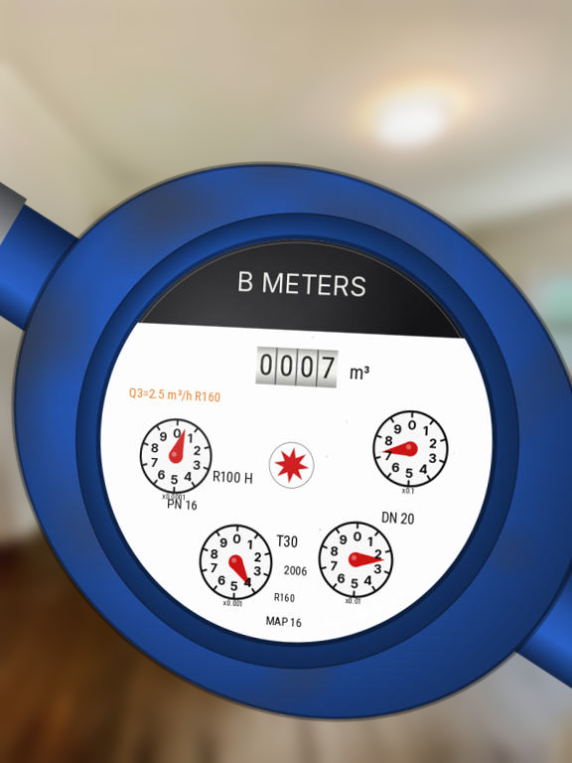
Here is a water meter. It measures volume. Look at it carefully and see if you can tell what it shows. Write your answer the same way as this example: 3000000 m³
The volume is 7.7240 m³
